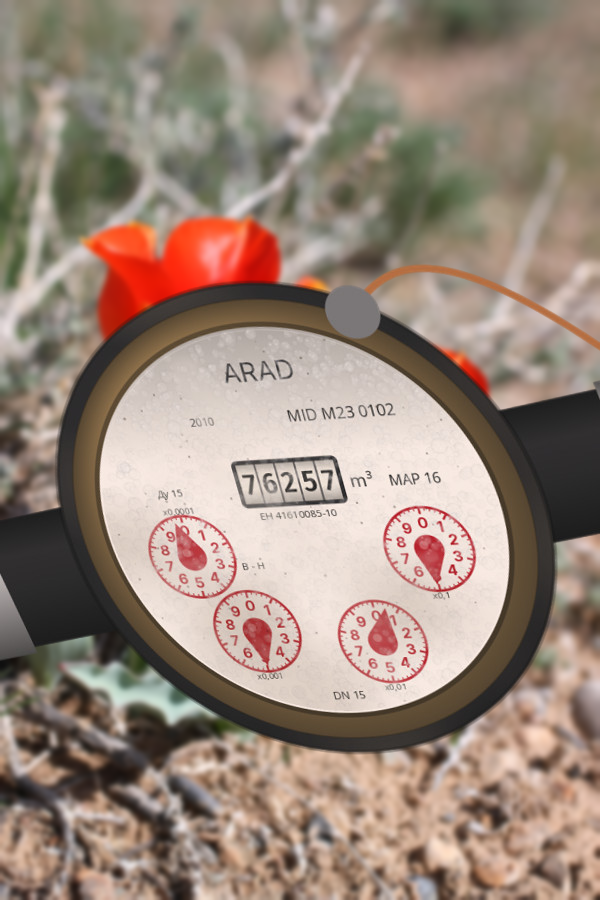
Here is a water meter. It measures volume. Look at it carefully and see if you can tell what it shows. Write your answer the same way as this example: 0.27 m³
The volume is 76257.5049 m³
